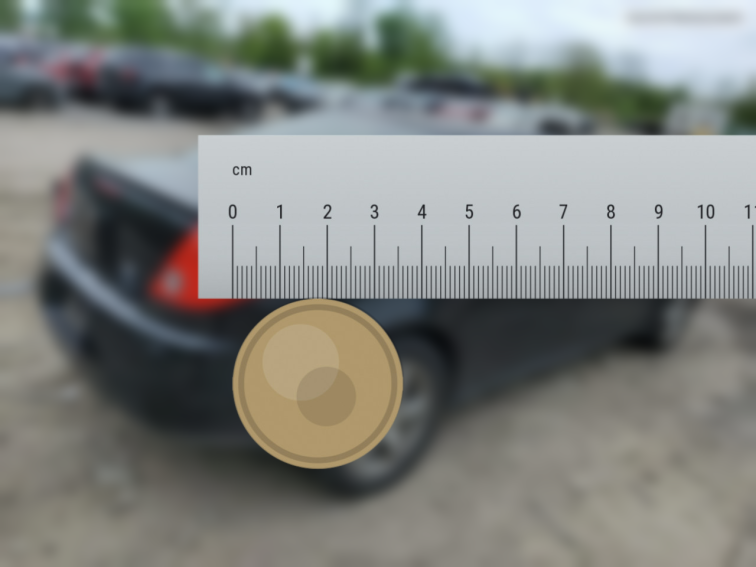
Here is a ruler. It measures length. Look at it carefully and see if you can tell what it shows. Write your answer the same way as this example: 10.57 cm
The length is 3.6 cm
